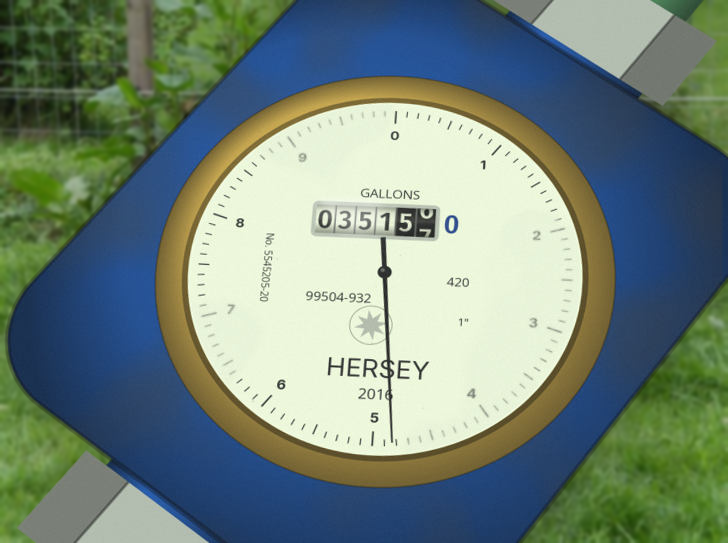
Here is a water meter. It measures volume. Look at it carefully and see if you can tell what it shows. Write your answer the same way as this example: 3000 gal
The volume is 351564.8 gal
